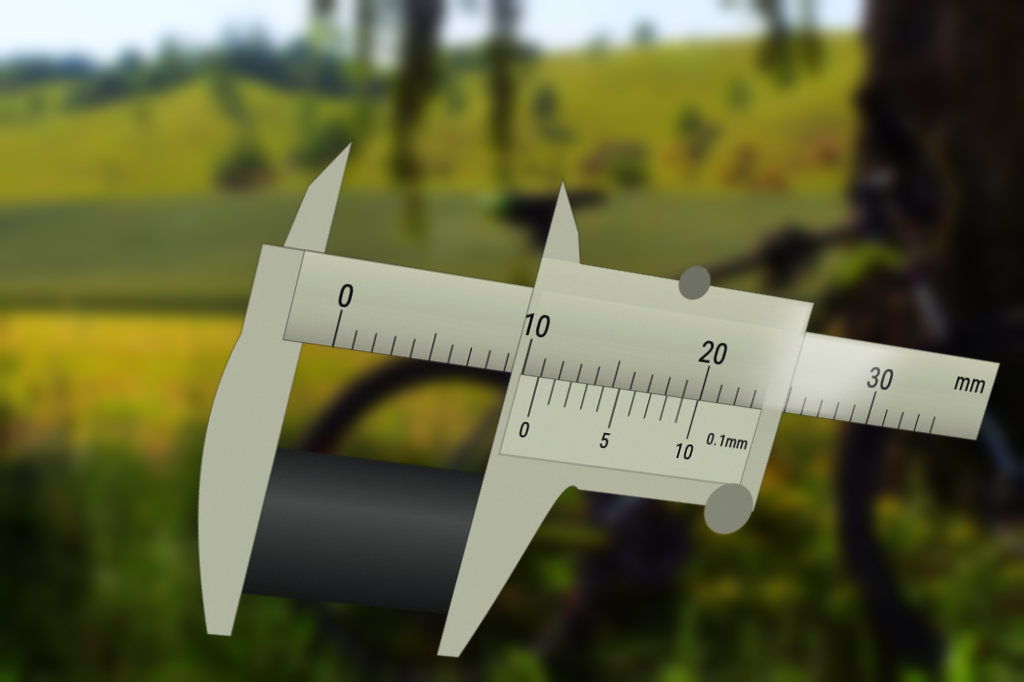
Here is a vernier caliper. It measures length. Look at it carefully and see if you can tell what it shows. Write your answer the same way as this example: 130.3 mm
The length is 10.9 mm
